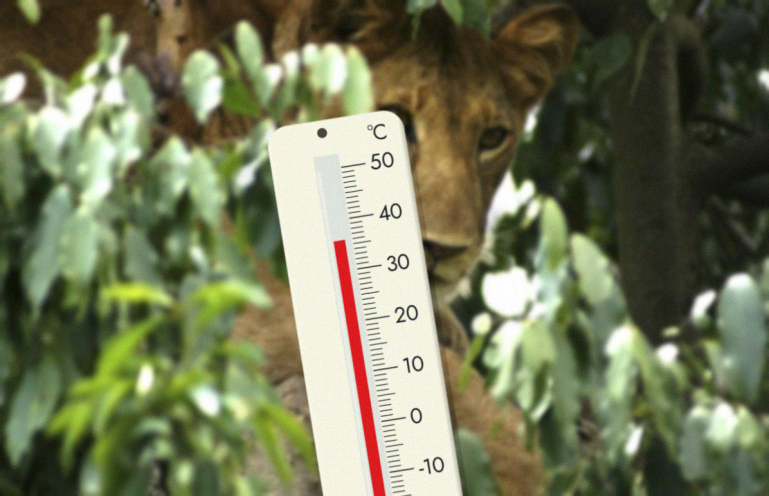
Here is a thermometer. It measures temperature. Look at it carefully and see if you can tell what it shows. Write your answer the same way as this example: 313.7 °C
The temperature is 36 °C
